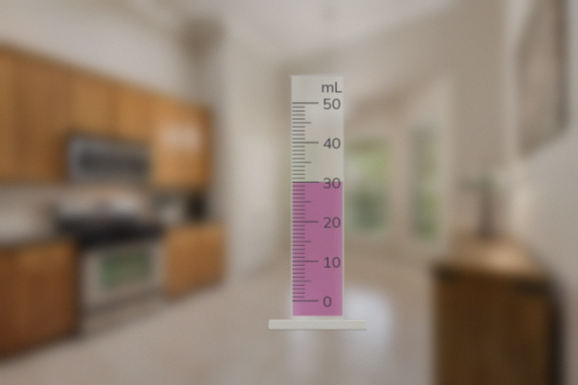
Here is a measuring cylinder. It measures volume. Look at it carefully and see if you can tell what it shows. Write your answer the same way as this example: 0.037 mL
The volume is 30 mL
